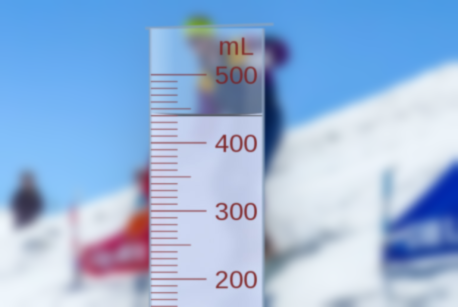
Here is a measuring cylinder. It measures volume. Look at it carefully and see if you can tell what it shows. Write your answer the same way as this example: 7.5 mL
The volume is 440 mL
